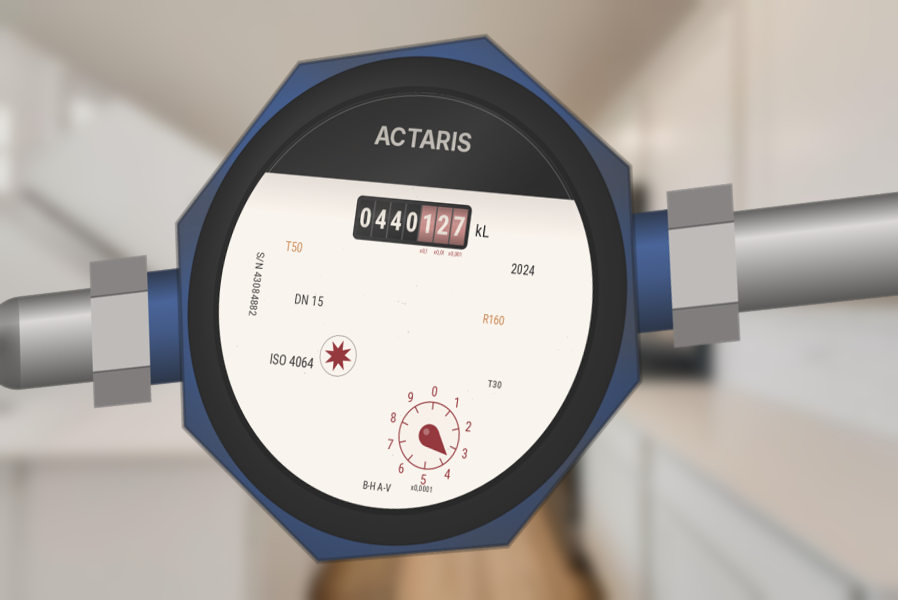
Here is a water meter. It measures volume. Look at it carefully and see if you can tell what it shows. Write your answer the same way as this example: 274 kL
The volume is 440.1273 kL
